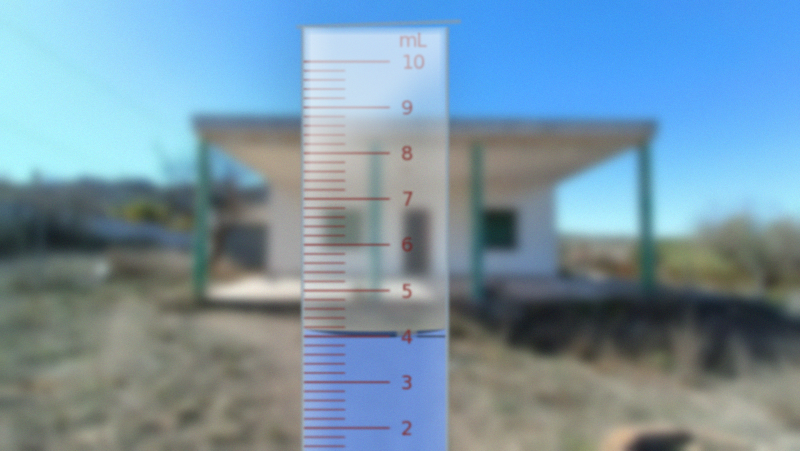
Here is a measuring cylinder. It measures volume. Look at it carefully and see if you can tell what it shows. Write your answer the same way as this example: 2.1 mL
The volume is 4 mL
